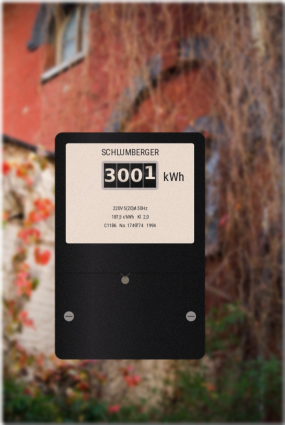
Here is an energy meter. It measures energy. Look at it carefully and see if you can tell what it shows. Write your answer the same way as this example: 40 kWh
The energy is 3001 kWh
